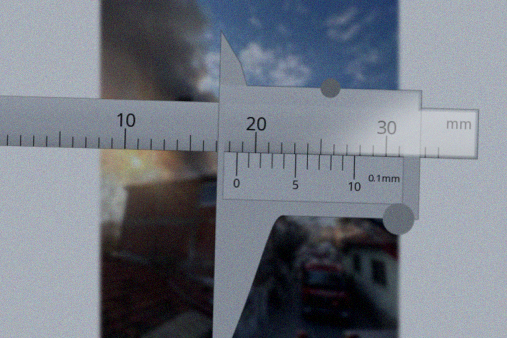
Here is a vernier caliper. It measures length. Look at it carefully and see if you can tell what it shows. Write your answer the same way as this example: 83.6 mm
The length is 18.6 mm
